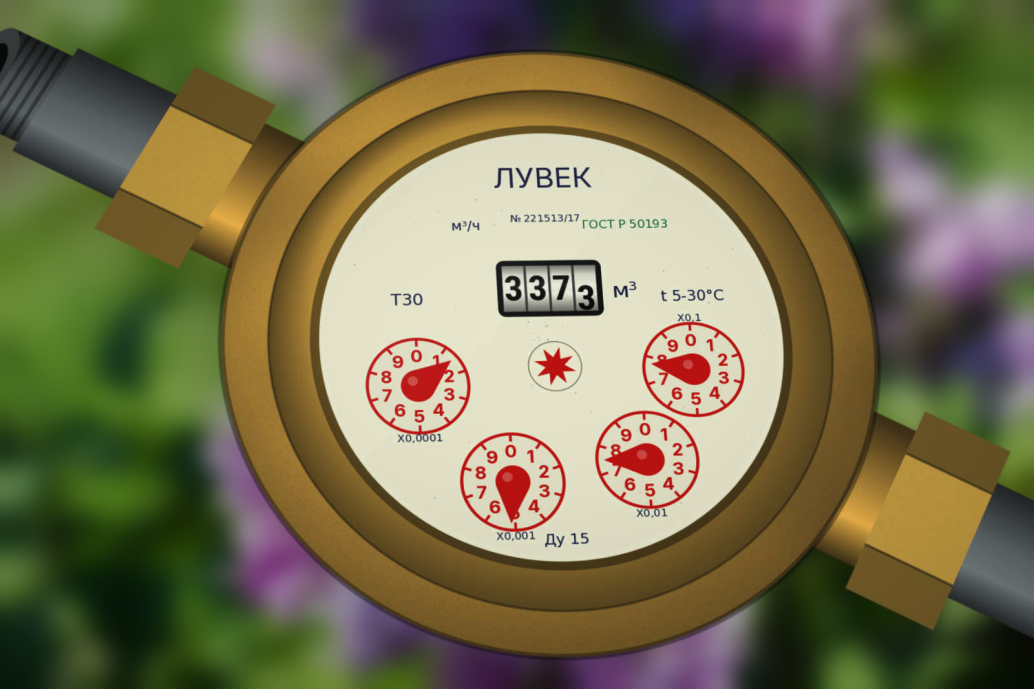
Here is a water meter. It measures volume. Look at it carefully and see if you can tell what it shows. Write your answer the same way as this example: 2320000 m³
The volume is 3372.7751 m³
